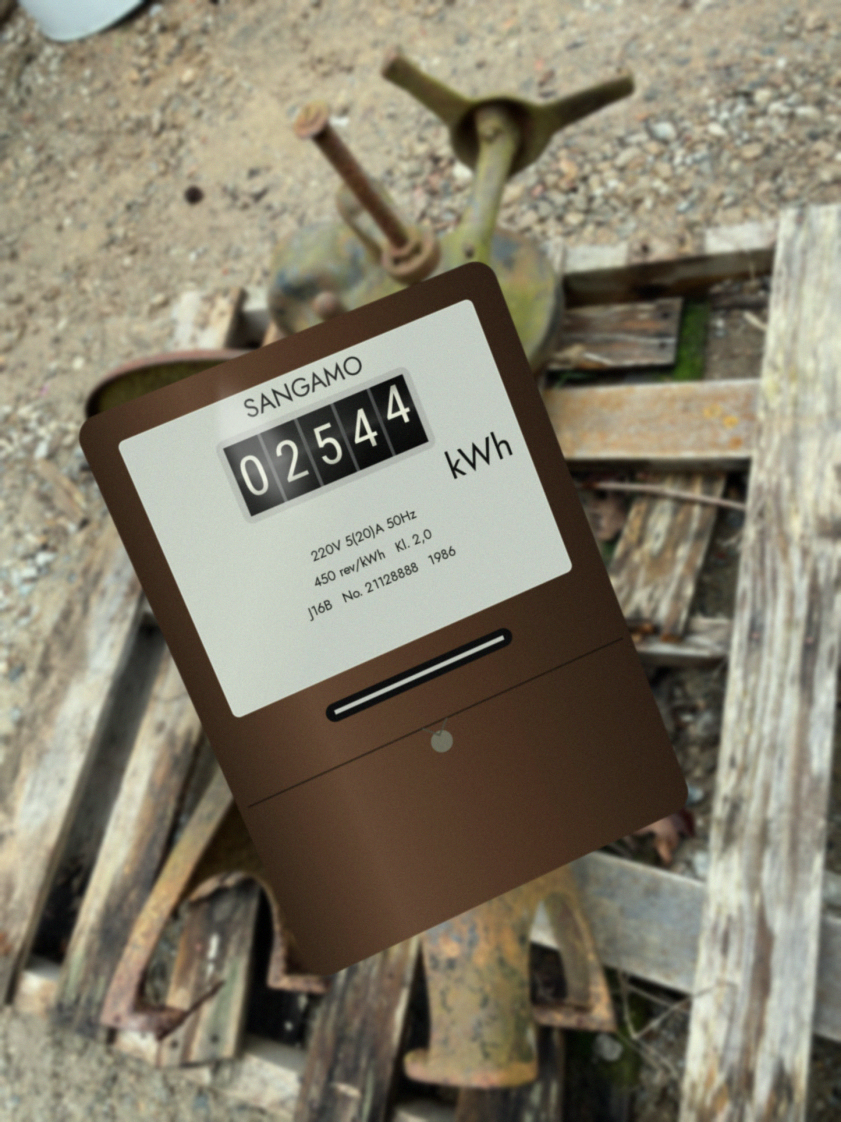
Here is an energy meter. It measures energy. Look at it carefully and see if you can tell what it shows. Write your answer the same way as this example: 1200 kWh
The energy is 2544 kWh
